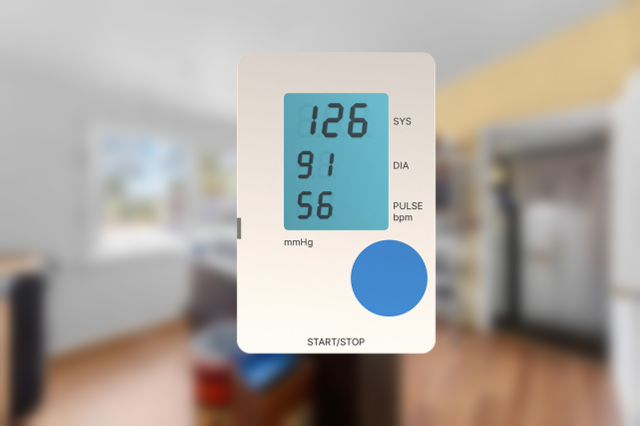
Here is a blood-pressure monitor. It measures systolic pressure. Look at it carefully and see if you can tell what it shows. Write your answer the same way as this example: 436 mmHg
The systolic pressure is 126 mmHg
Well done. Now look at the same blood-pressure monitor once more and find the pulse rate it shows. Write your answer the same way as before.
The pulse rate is 56 bpm
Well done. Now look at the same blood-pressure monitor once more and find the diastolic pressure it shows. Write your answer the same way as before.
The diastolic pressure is 91 mmHg
